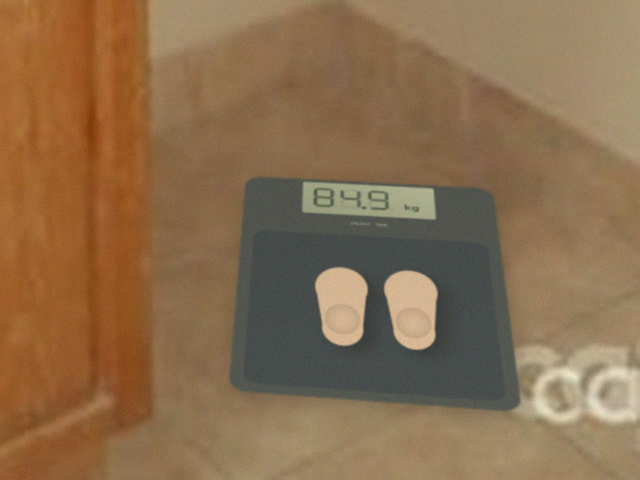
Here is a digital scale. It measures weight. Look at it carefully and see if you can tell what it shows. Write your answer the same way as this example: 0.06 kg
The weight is 84.9 kg
